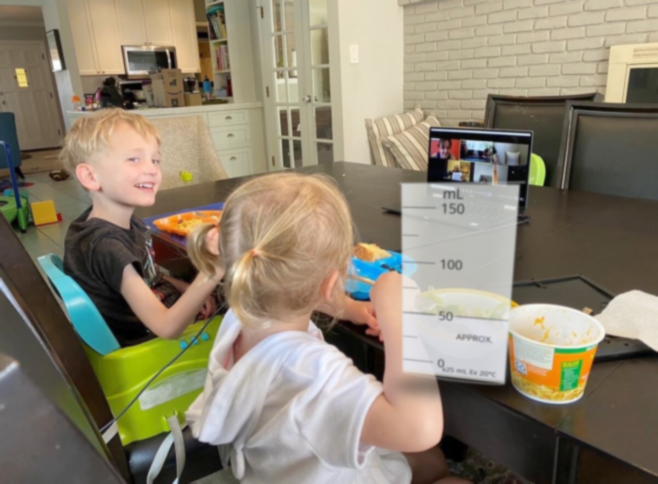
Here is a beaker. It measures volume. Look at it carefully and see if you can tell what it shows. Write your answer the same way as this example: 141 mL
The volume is 50 mL
